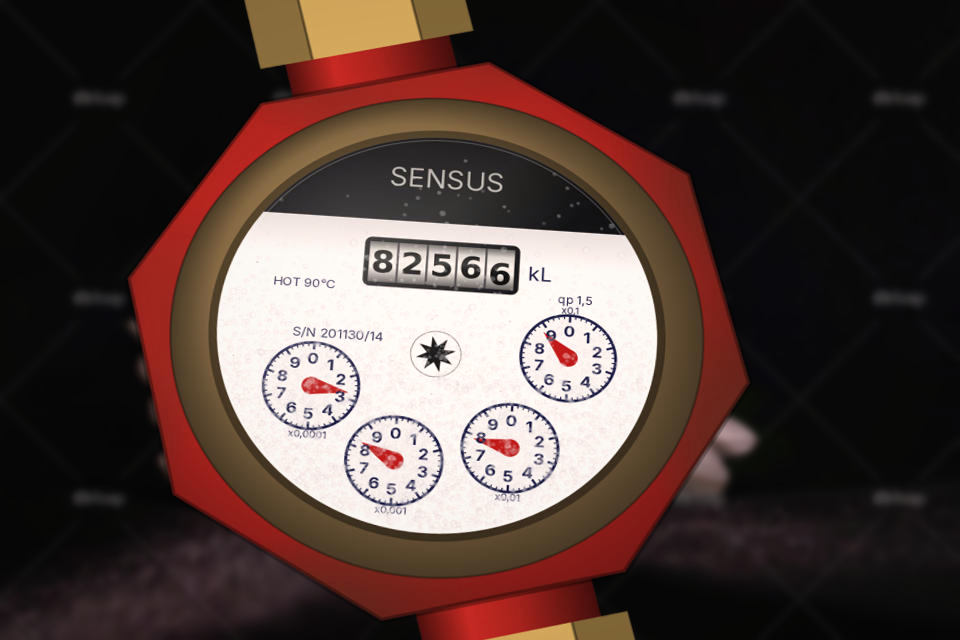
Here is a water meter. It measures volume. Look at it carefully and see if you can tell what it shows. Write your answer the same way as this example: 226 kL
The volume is 82565.8782 kL
